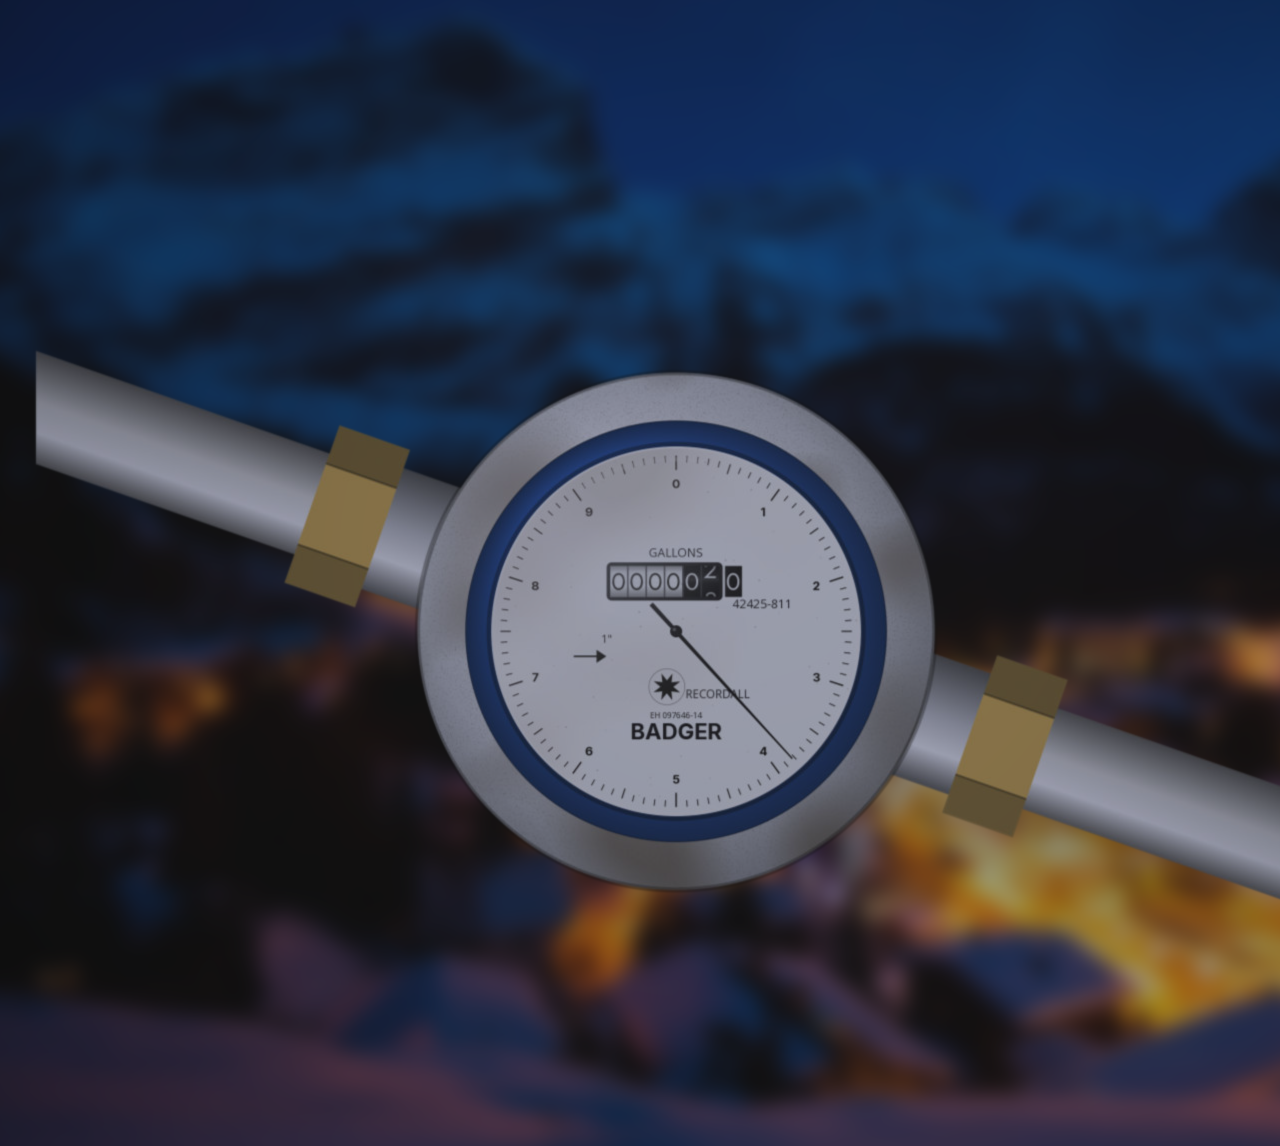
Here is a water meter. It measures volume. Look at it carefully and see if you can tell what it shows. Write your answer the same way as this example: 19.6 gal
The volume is 23.8 gal
